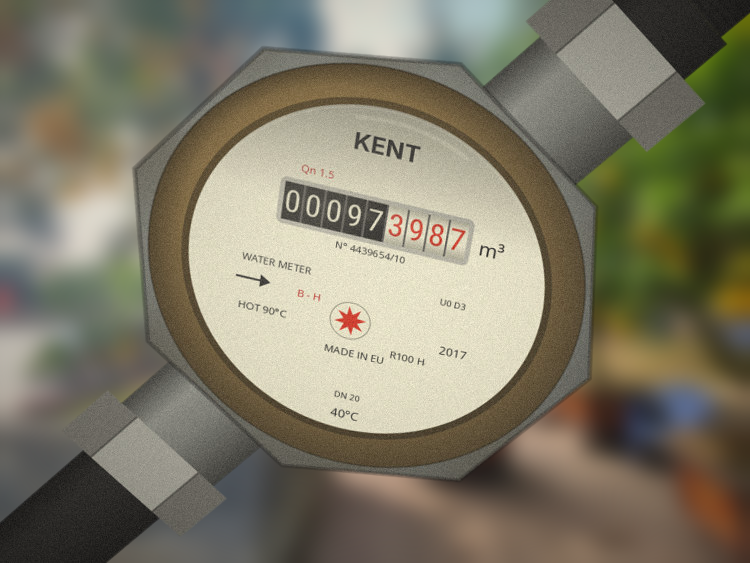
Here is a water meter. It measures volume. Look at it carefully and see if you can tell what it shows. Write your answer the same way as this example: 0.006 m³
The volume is 97.3987 m³
